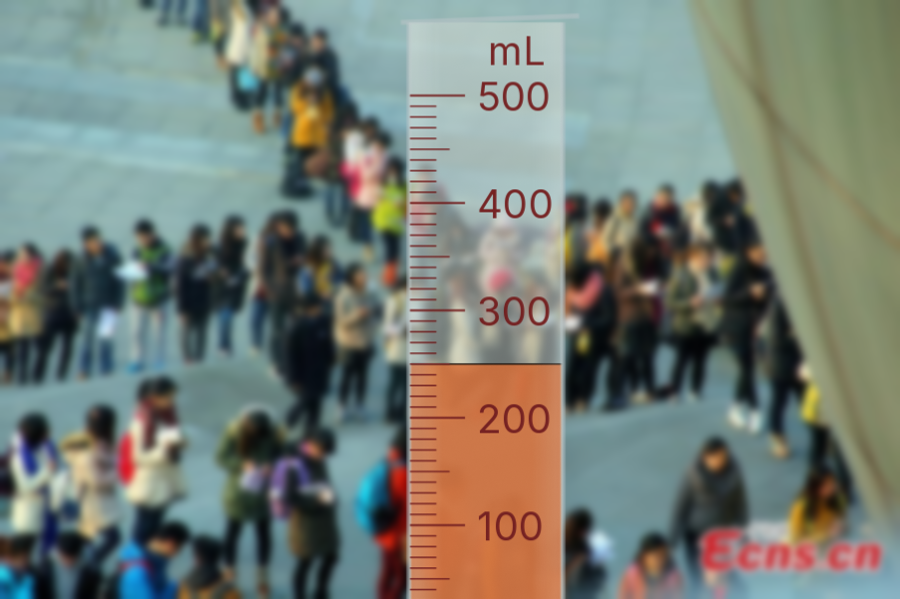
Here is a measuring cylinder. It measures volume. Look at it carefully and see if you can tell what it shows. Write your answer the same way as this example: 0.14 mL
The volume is 250 mL
